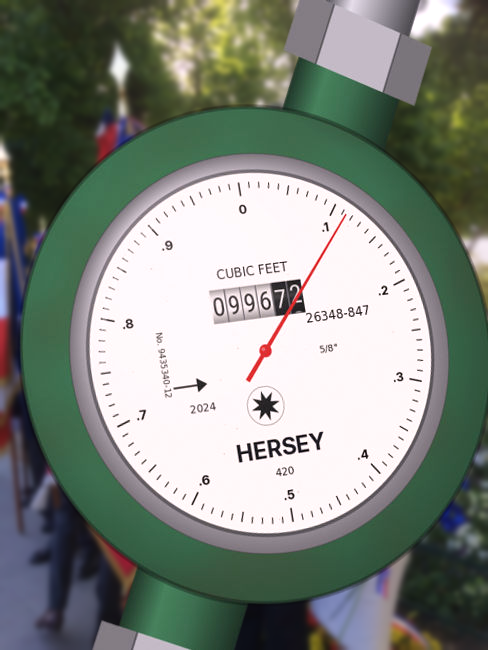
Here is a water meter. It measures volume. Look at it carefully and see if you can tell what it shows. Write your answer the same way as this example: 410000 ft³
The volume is 99672.11 ft³
